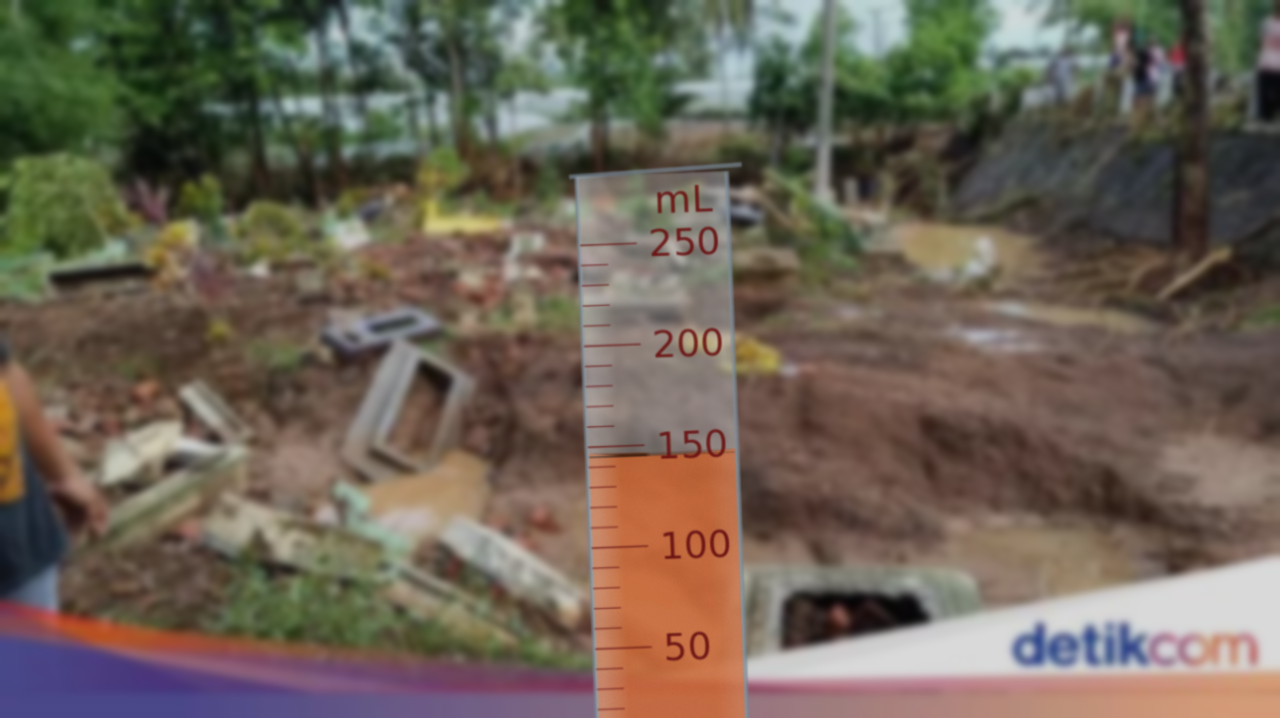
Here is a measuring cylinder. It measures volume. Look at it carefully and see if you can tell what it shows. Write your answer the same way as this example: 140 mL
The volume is 145 mL
